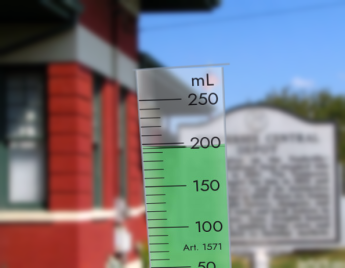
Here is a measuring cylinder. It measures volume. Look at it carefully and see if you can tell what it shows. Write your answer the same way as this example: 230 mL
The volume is 195 mL
